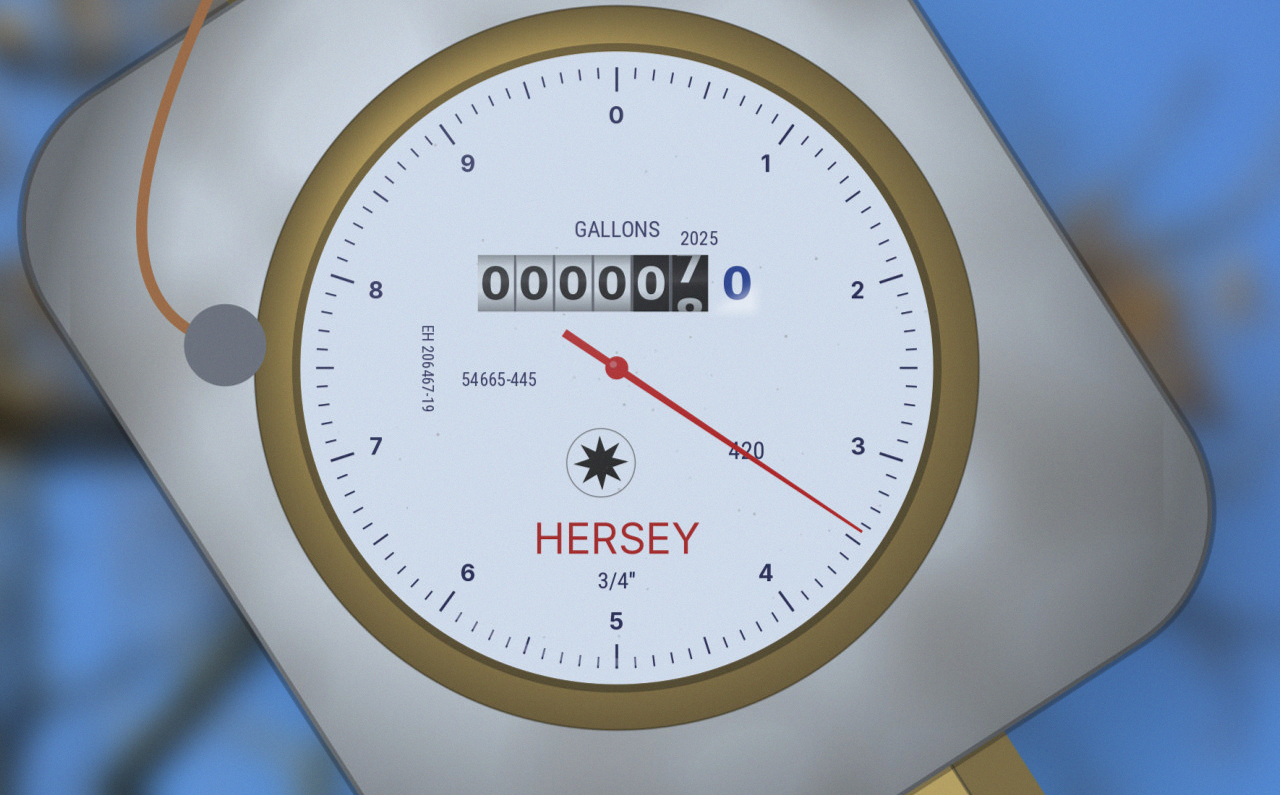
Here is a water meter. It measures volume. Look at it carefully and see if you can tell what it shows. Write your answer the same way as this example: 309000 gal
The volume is 73.4 gal
